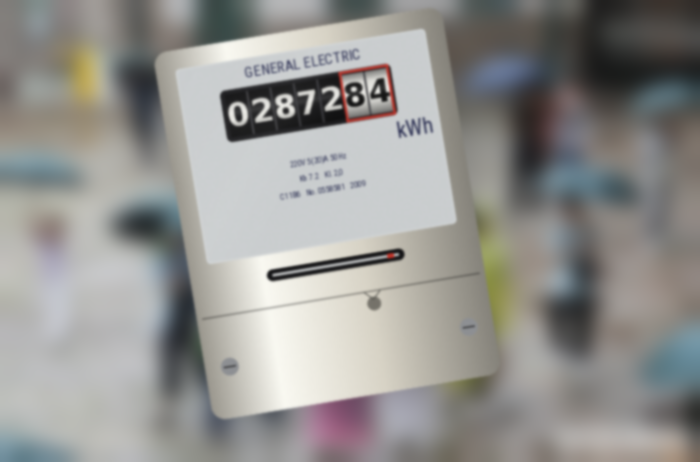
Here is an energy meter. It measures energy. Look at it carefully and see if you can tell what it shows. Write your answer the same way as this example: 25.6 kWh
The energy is 2872.84 kWh
